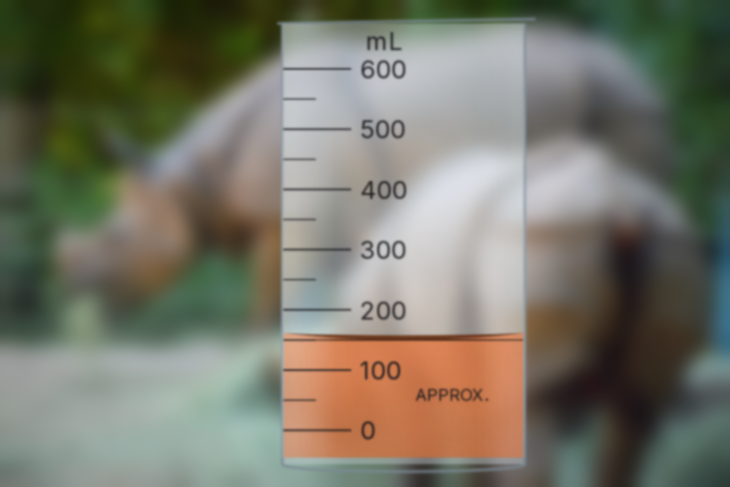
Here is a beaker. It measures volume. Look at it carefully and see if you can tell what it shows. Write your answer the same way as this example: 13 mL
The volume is 150 mL
